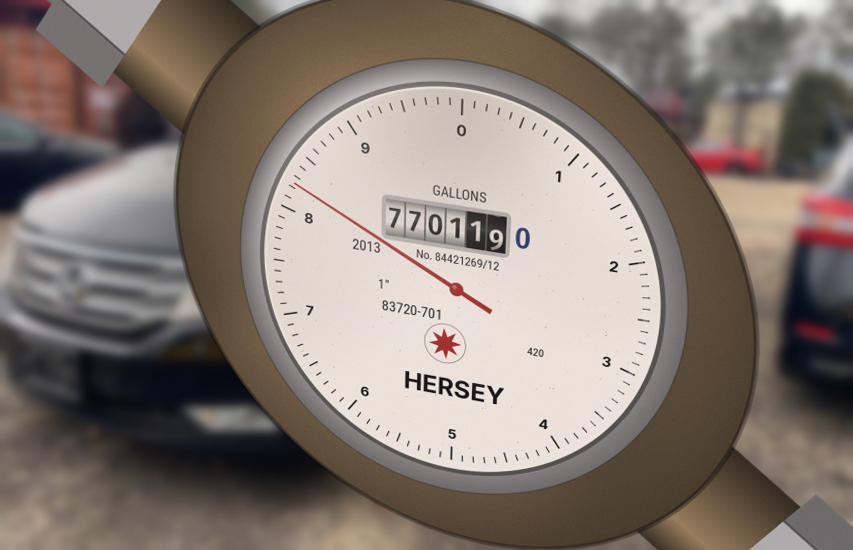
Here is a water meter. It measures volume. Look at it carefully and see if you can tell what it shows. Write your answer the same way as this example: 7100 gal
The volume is 7701188.2 gal
